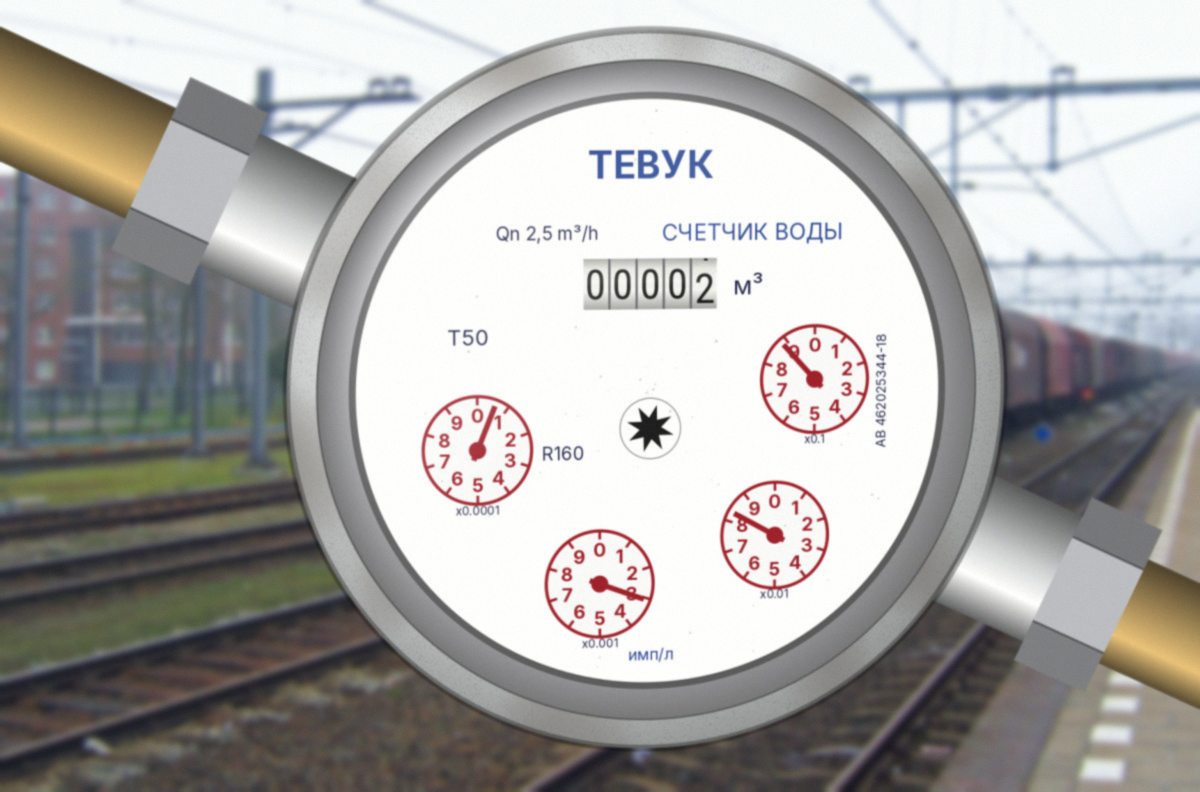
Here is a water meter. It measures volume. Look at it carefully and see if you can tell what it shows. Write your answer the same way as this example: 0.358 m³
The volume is 1.8830 m³
